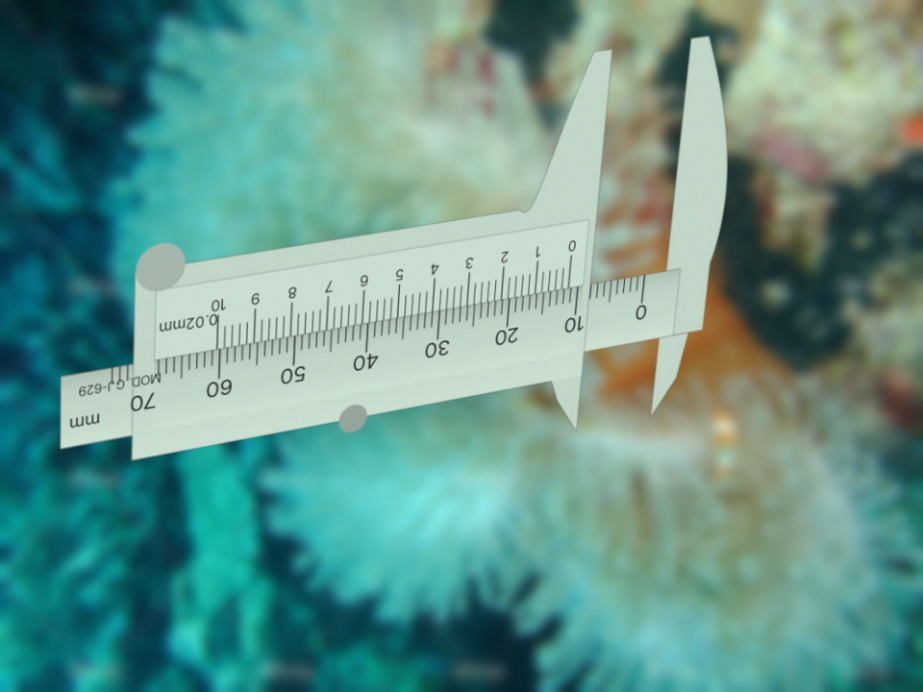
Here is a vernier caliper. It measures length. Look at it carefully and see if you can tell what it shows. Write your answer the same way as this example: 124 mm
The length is 11.4 mm
